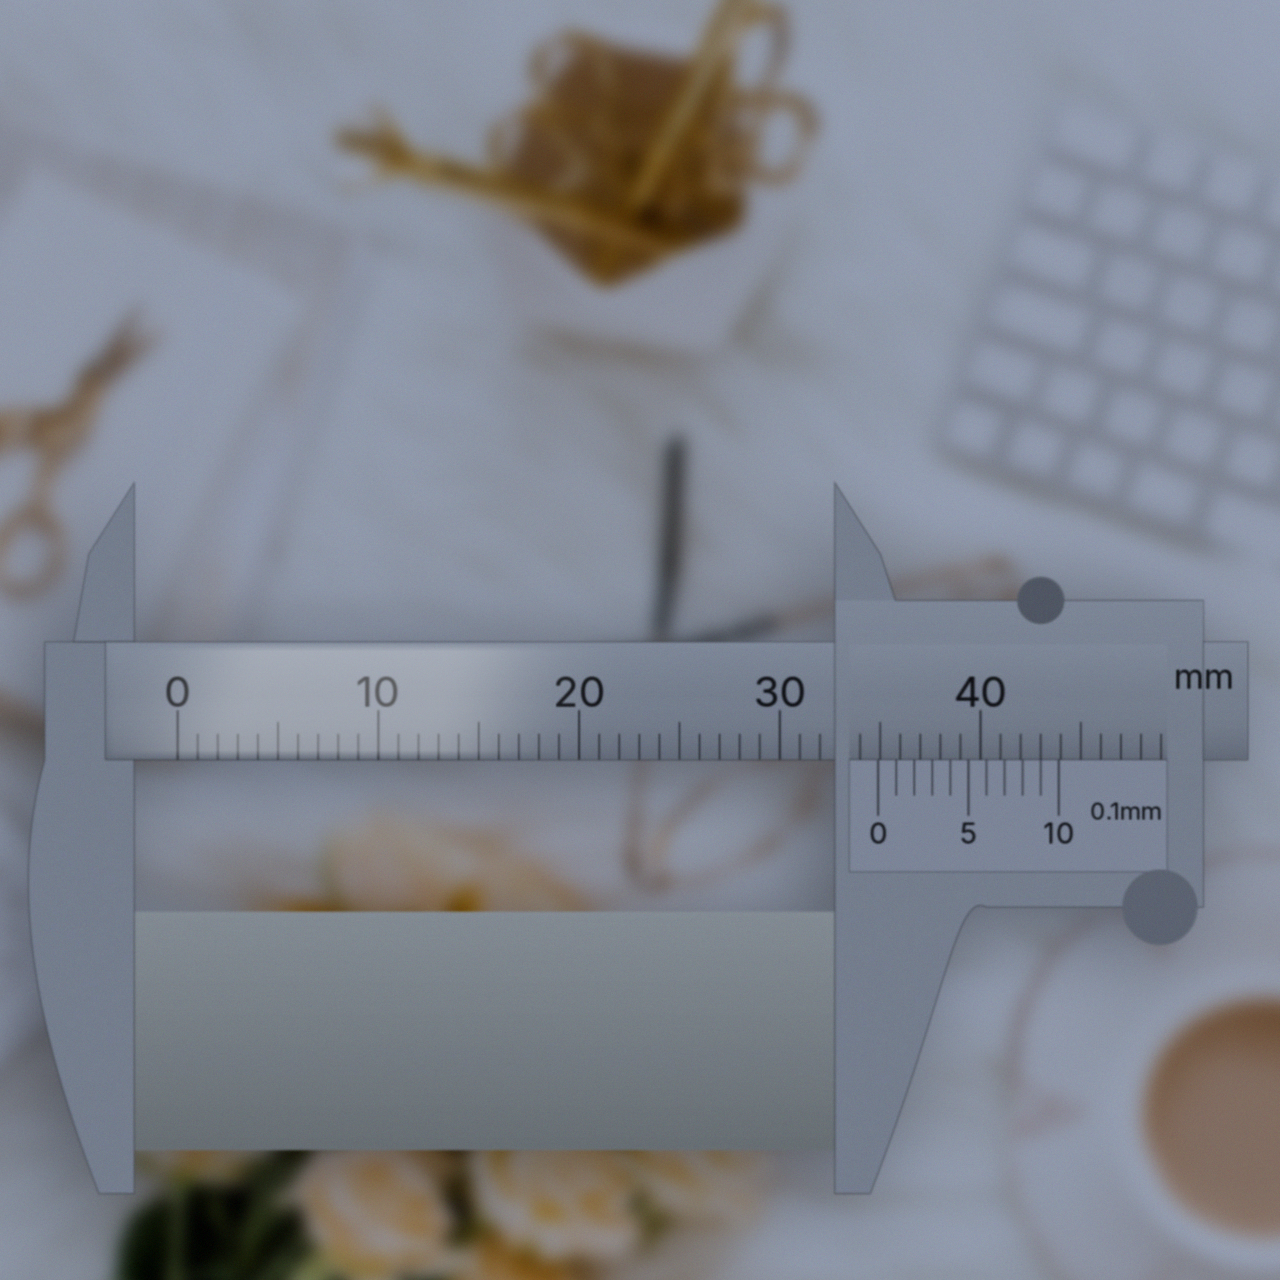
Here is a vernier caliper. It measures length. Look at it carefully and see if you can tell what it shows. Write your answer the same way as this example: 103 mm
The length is 34.9 mm
